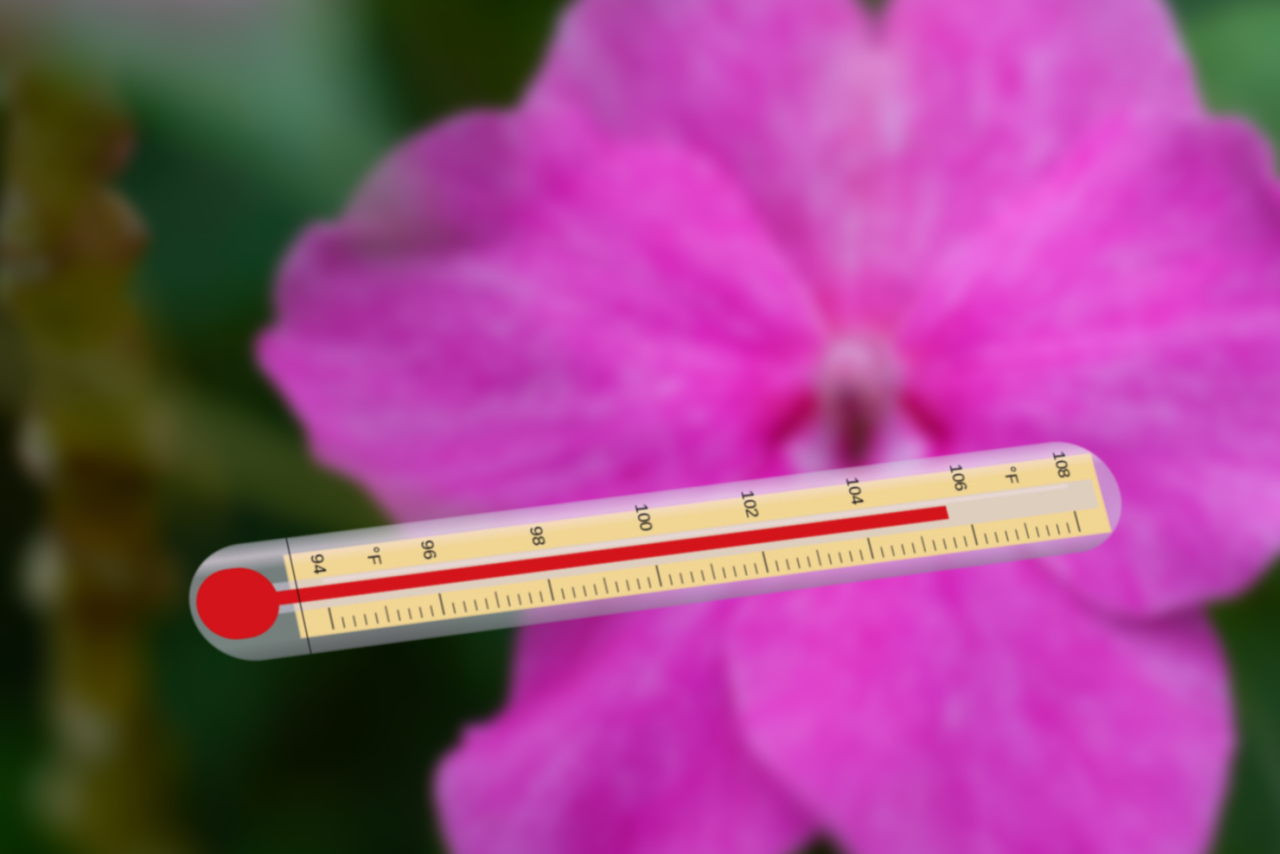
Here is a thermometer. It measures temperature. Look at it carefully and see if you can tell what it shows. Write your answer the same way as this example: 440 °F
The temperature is 105.6 °F
